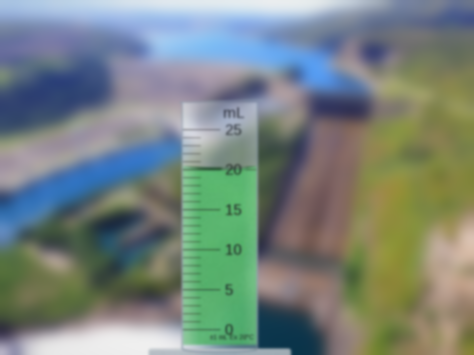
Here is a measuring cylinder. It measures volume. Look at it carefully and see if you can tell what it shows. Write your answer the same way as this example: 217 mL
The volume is 20 mL
